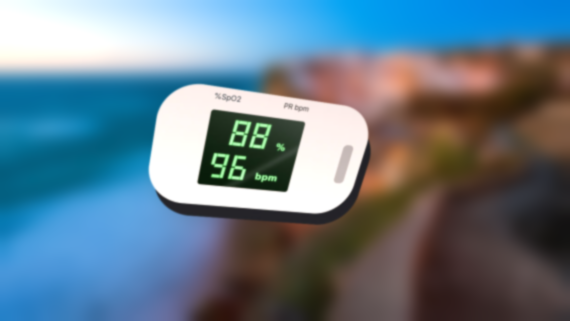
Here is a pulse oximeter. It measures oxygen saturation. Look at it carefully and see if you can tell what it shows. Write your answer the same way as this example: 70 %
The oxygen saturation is 88 %
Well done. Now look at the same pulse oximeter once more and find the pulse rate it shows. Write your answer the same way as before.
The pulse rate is 96 bpm
